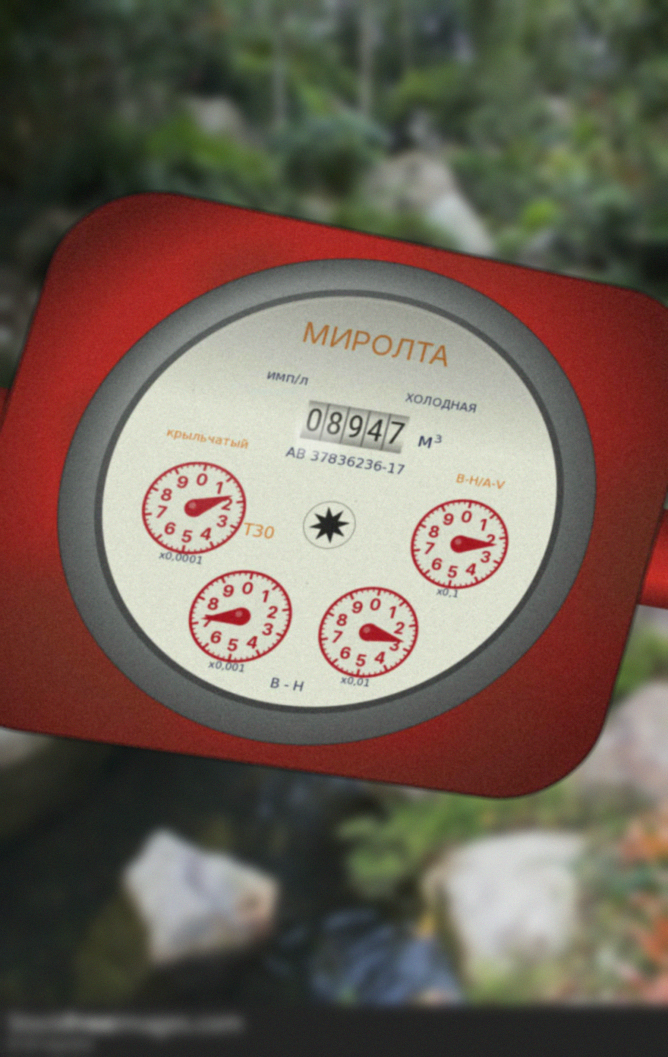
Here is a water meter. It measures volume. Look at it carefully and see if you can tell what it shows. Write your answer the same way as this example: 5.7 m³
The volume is 8947.2271 m³
